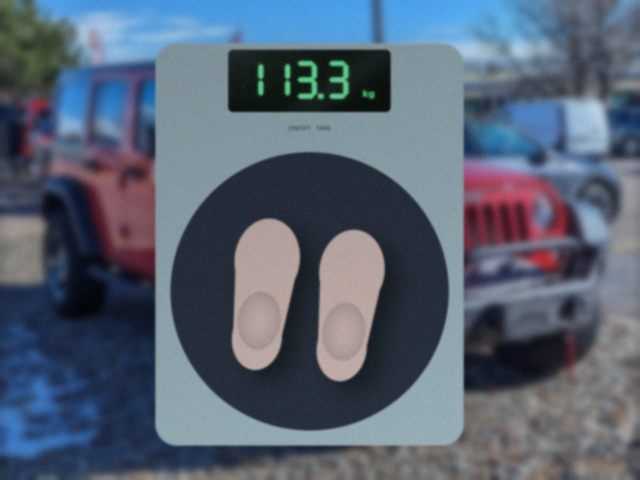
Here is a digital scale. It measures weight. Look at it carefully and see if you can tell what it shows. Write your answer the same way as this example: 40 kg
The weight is 113.3 kg
